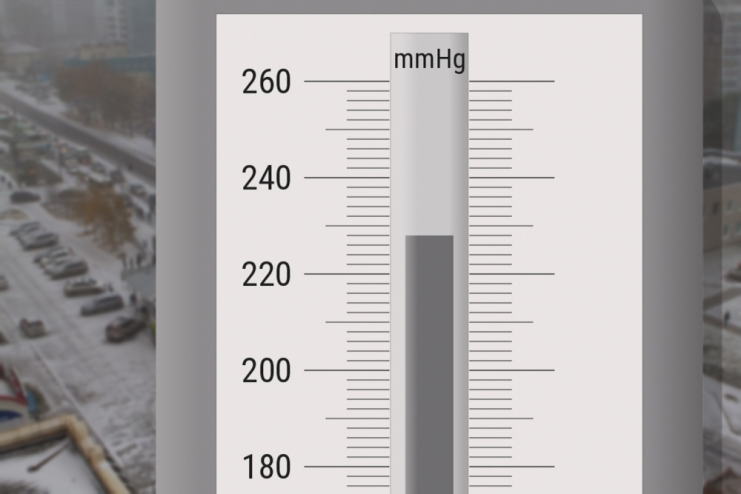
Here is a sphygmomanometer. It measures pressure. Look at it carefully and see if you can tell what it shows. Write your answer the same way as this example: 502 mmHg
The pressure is 228 mmHg
